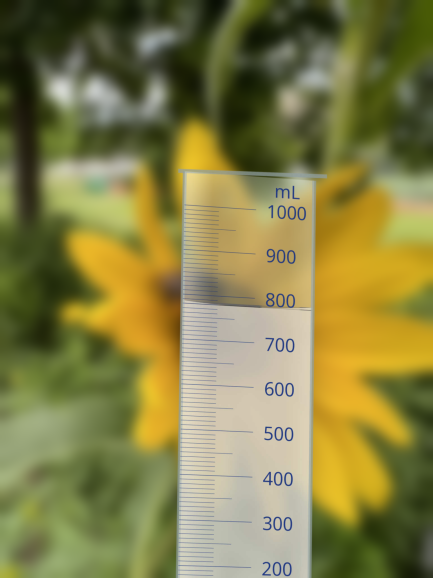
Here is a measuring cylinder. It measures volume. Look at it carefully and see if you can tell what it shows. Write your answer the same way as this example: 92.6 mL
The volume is 780 mL
